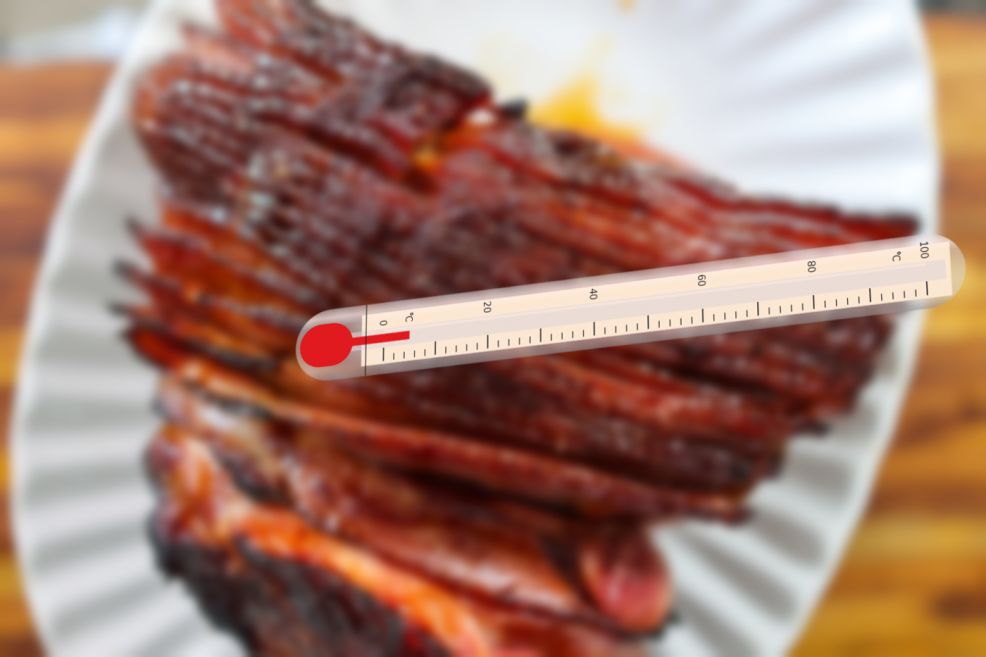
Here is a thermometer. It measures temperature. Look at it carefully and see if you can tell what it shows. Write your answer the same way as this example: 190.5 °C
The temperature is 5 °C
